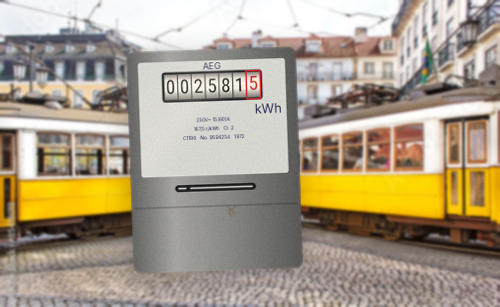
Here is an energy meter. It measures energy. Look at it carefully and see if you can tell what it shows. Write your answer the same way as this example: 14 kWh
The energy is 2581.5 kWh
